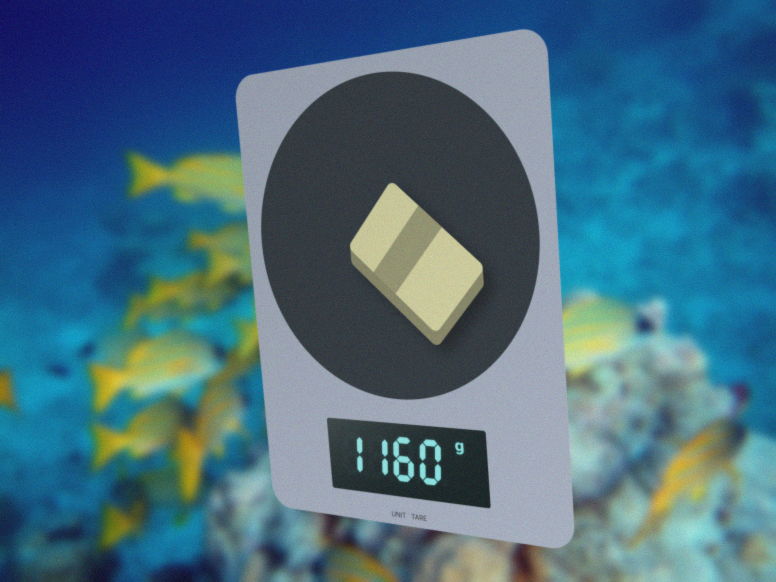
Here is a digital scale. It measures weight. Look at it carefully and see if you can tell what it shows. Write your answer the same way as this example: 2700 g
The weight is 1160 g
